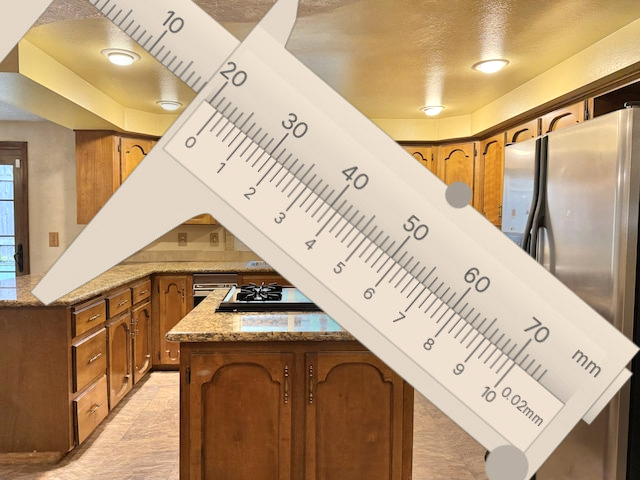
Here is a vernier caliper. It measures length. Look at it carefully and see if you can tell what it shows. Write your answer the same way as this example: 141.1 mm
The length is 21.4 mm
